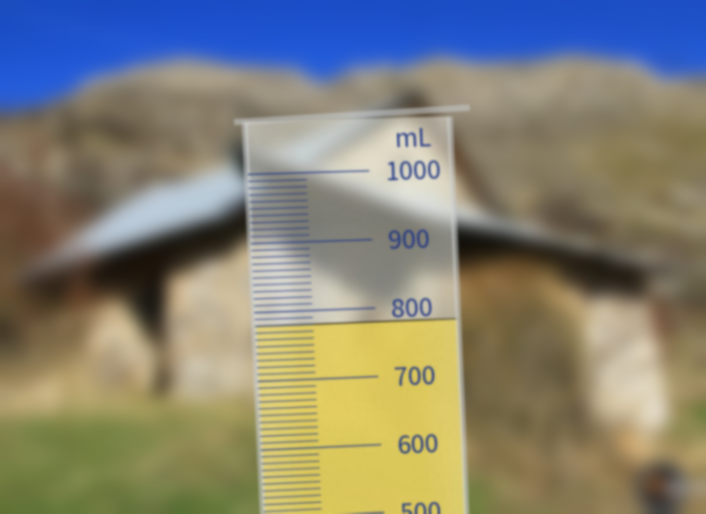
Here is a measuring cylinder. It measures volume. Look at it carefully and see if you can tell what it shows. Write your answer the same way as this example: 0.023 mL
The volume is 780 mL
